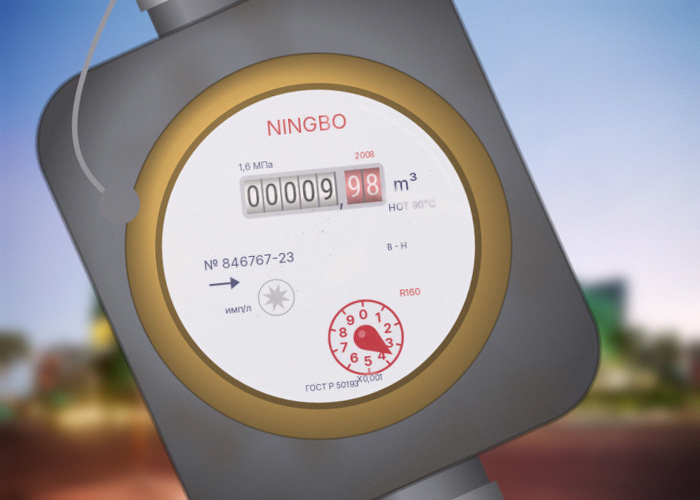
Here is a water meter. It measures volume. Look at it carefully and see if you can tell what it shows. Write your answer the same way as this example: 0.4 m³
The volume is 9.983 m³
